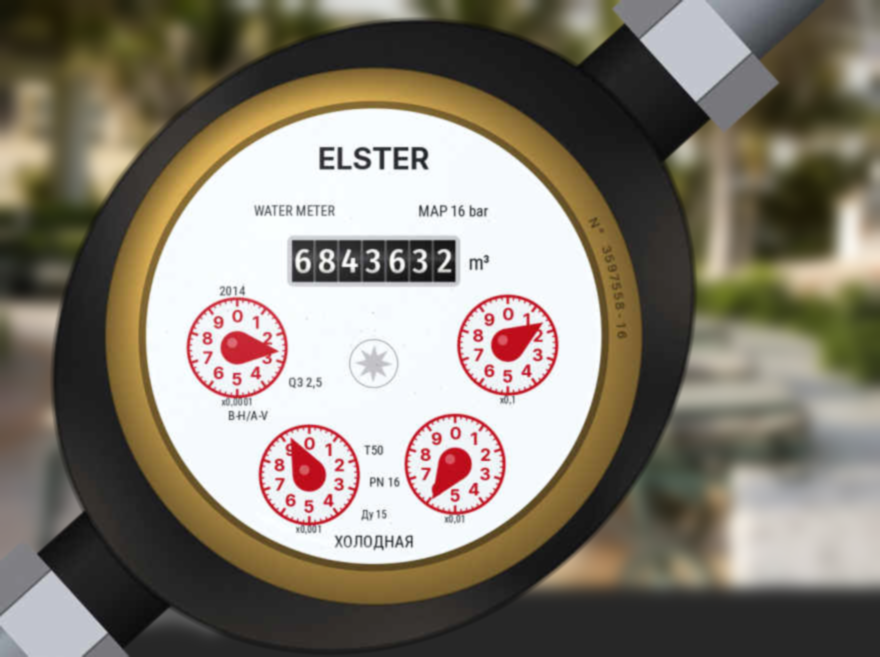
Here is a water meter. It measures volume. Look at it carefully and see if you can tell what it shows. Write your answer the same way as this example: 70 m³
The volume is 6843632.1592 m³
